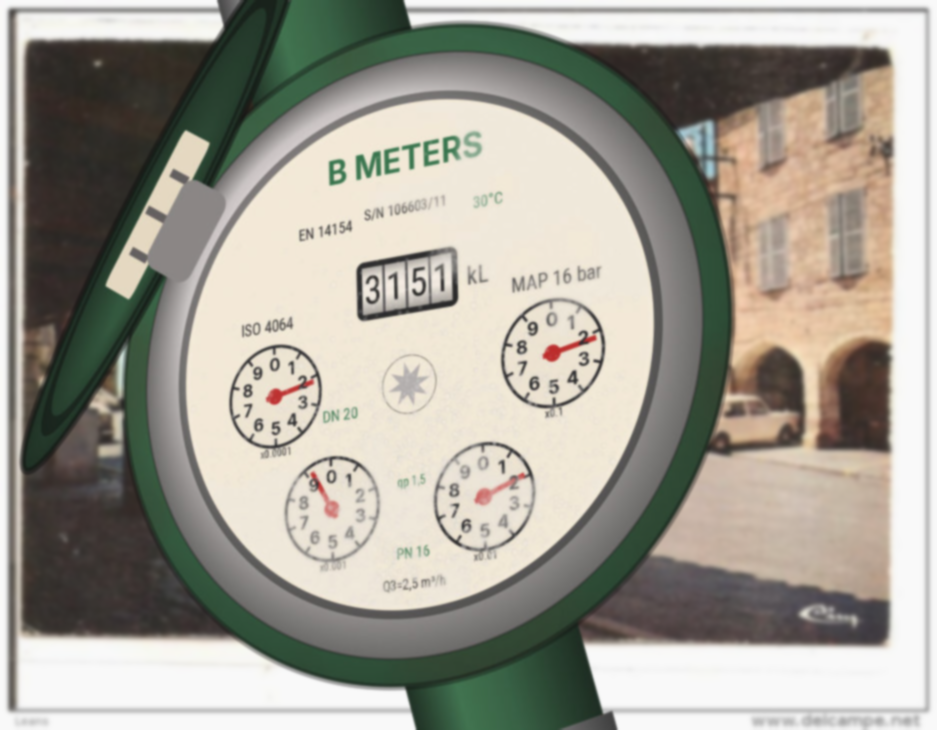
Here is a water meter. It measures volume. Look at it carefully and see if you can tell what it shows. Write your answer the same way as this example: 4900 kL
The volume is 3151.2192 kL
